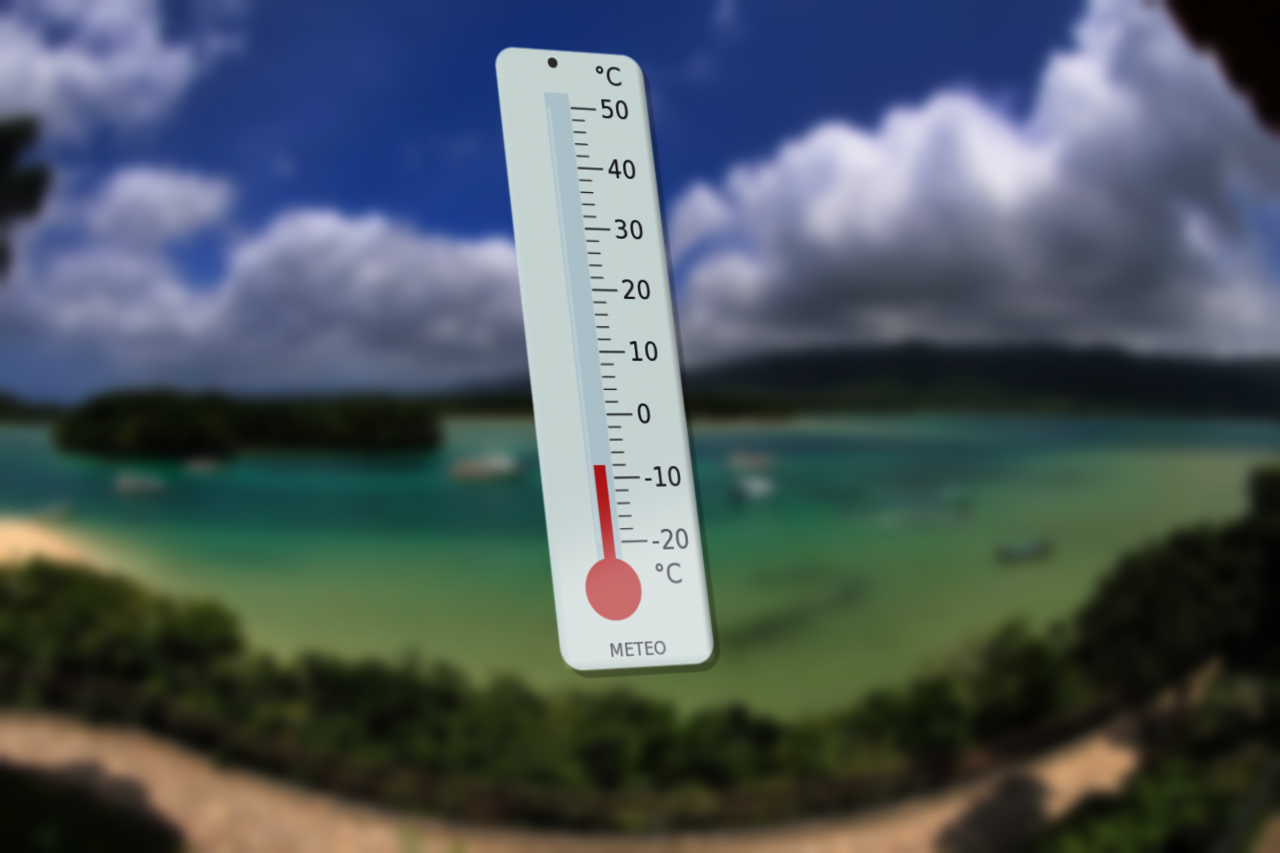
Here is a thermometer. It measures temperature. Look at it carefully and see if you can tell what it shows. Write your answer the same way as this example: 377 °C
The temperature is -8 °C
